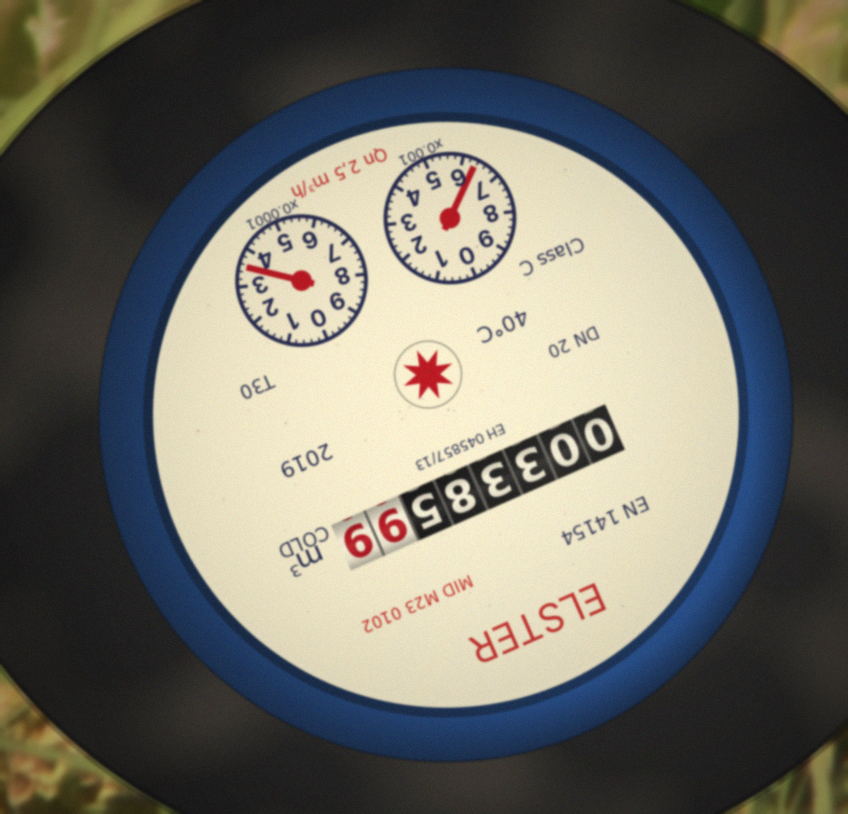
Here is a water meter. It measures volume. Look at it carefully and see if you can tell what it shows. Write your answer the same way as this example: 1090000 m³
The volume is 3385.9963 m³
